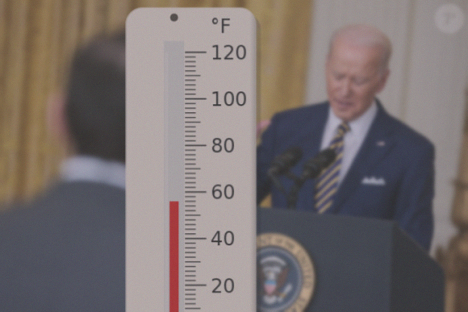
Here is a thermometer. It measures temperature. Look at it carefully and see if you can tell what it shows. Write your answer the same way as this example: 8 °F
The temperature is 56 °F
